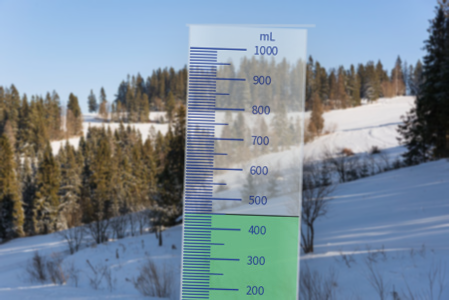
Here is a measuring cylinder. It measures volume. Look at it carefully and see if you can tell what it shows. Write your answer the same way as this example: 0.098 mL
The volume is 450 mL
